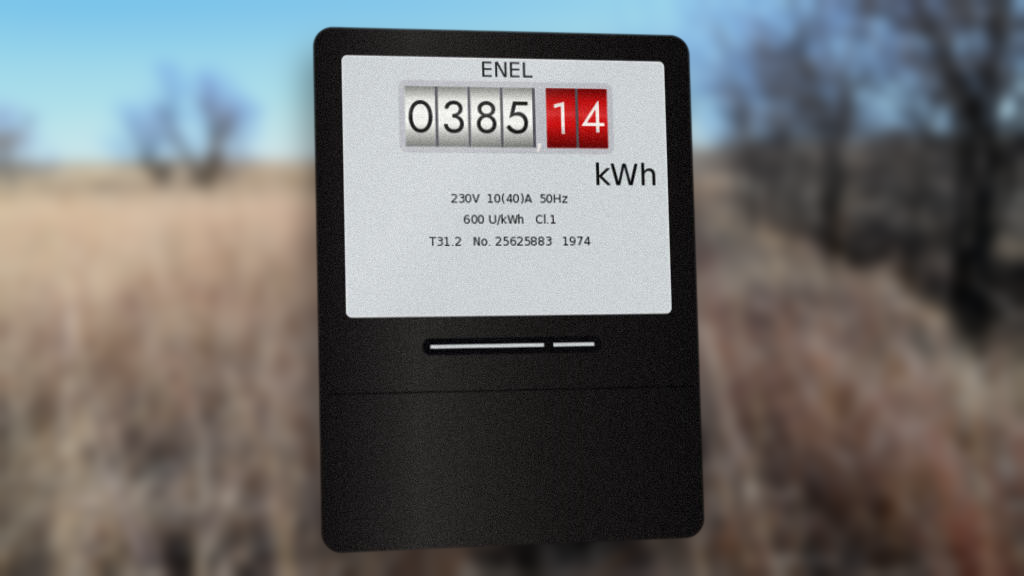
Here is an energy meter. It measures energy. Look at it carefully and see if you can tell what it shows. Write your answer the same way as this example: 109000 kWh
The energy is 385.14 kWh
